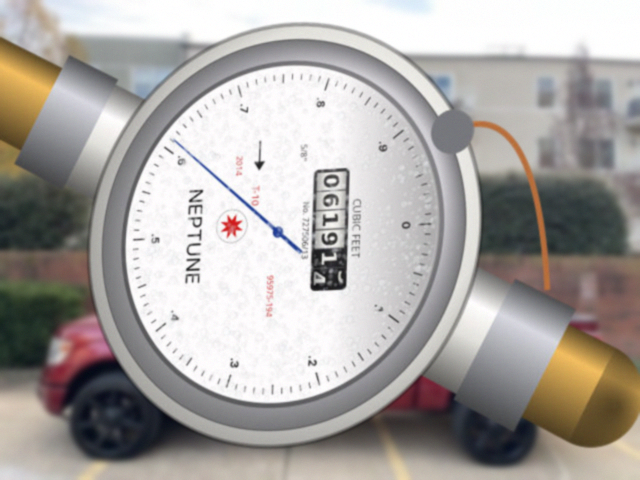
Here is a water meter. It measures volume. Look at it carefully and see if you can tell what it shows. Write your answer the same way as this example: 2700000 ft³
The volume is 61913.61 ft³
